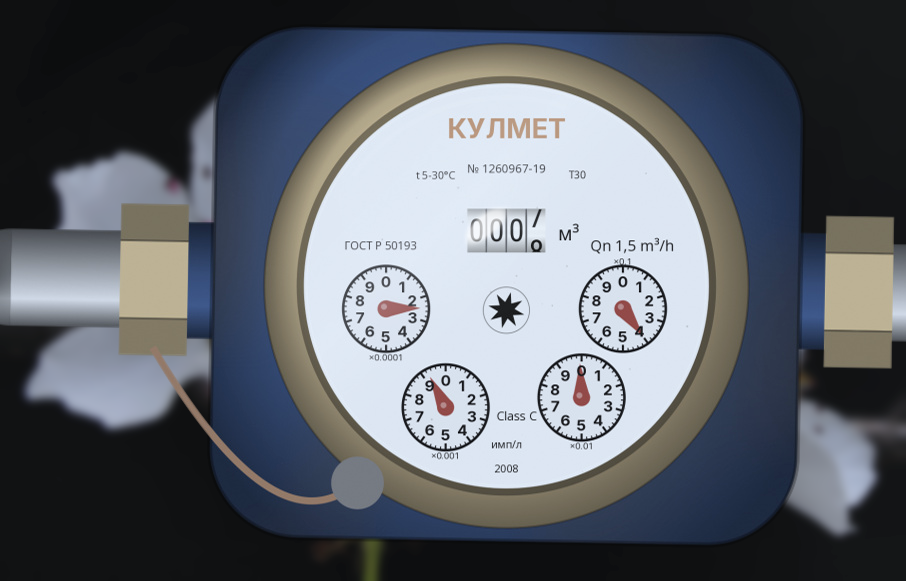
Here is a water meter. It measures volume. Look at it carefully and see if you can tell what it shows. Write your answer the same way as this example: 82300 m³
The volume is 7.3992 m³
